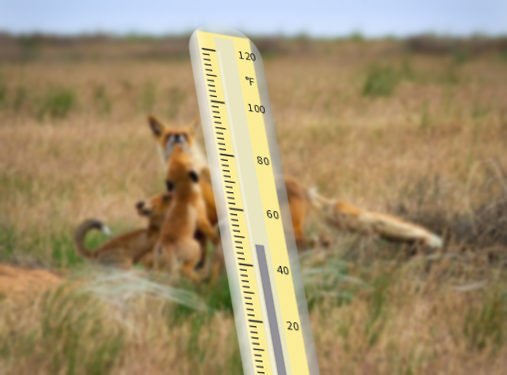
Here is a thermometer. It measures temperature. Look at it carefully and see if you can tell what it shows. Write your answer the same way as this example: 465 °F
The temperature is 48 °F
